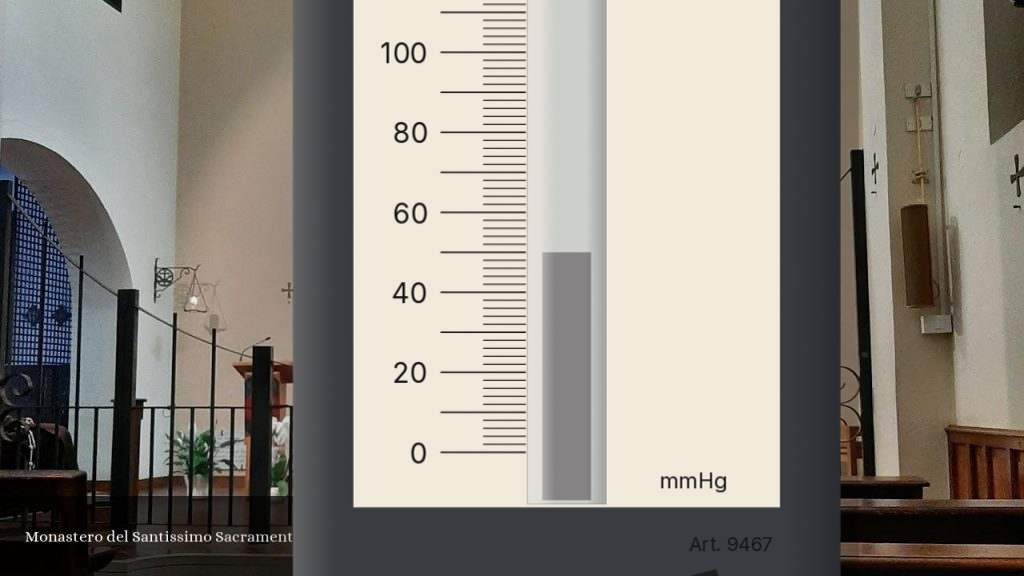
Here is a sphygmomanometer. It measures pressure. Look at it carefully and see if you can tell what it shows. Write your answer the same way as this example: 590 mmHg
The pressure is 50 mmHg
